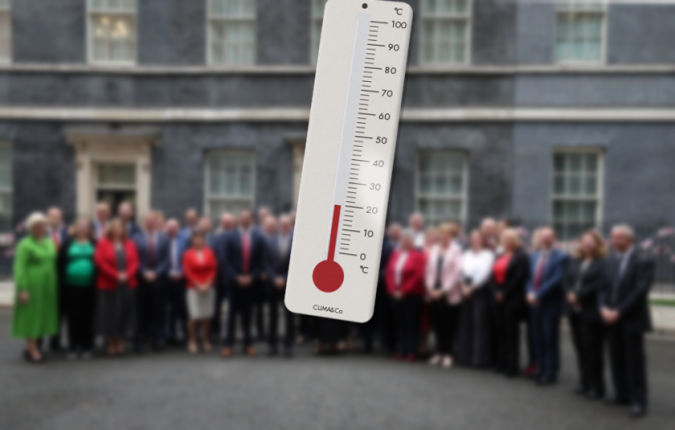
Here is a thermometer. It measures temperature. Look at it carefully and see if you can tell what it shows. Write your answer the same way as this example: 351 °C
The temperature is 20 °C
